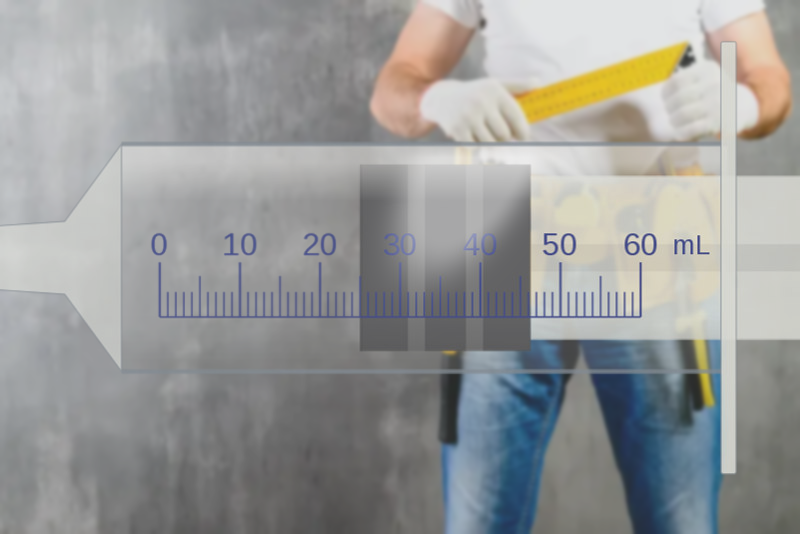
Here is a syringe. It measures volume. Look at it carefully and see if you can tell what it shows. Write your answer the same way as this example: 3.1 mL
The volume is 25 mL
